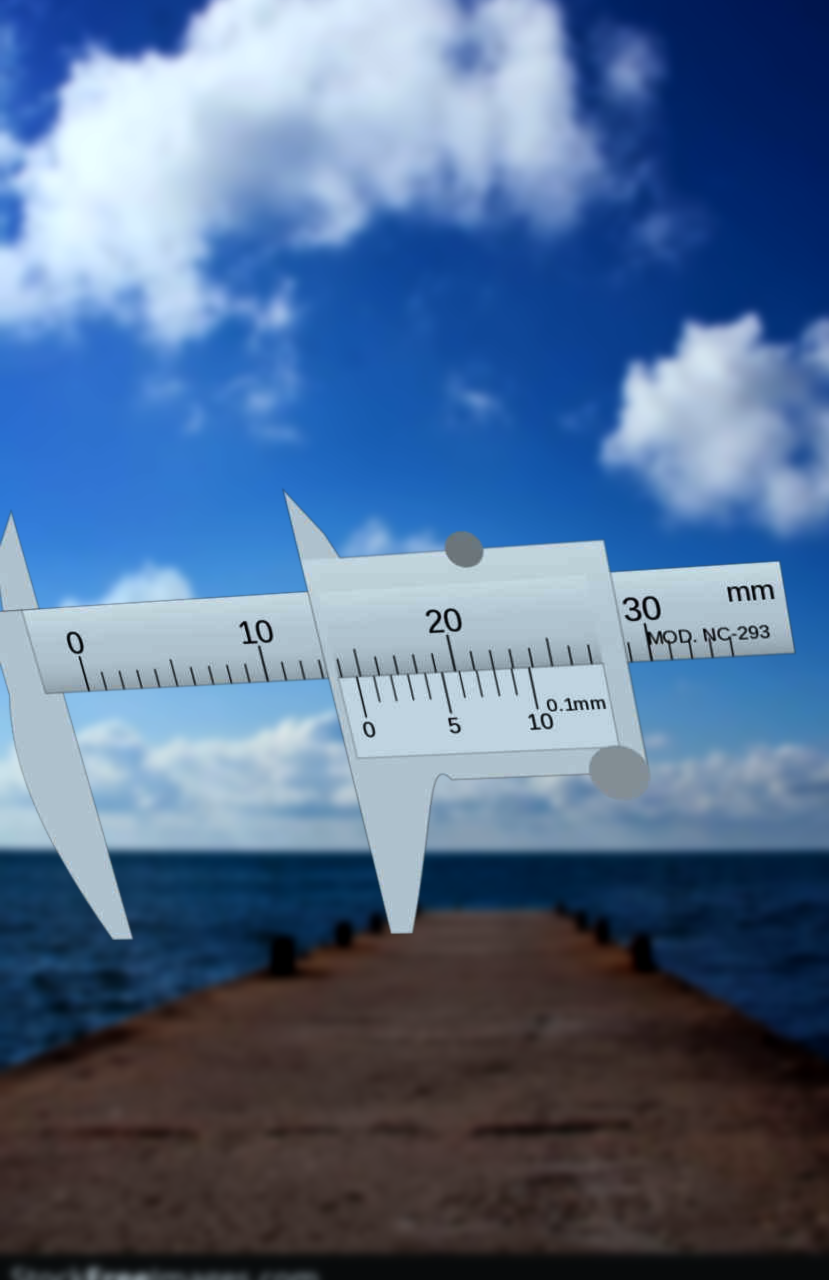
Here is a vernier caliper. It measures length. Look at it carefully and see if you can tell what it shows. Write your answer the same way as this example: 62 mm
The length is 14.8 mm
